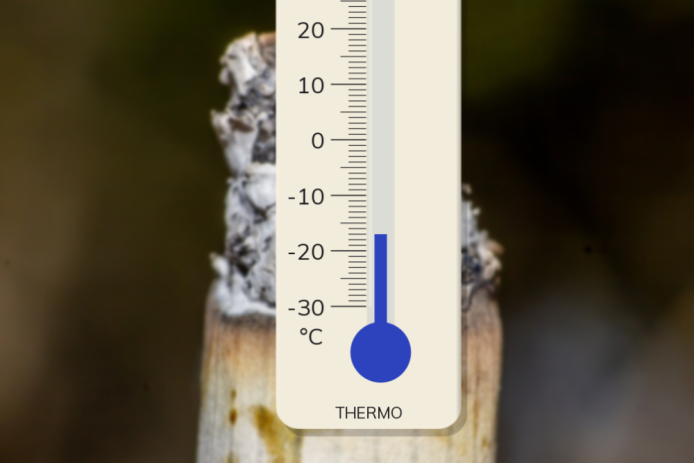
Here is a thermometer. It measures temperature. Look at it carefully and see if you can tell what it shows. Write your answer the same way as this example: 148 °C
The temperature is -17 °C
